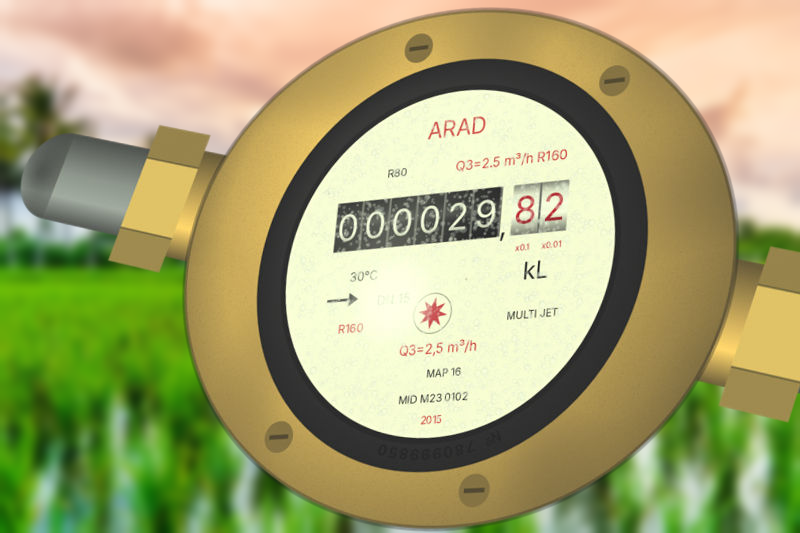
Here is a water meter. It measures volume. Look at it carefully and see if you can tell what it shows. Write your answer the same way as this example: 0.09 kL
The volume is 29.82 kL
